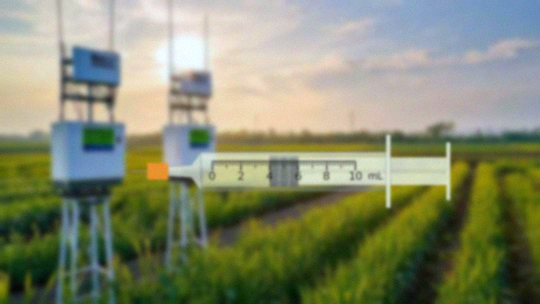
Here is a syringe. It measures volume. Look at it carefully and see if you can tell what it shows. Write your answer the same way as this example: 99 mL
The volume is 4 mL
